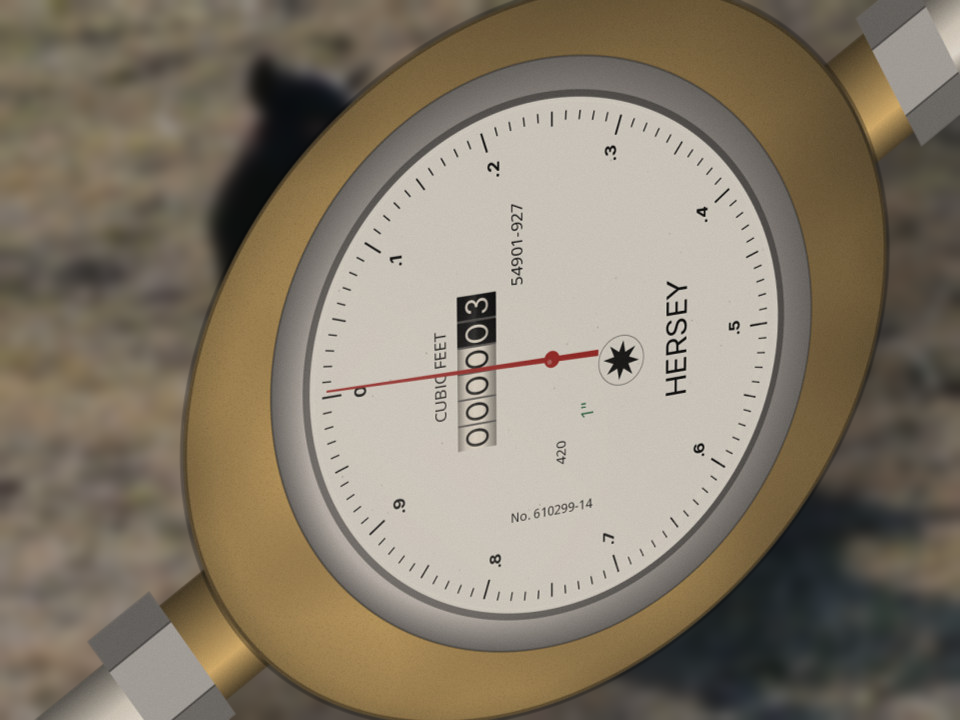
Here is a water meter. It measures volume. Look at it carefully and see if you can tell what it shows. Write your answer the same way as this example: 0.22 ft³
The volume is 3.00 ft³
